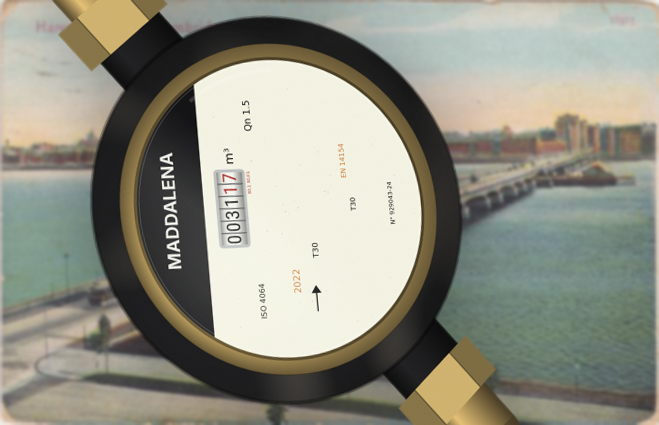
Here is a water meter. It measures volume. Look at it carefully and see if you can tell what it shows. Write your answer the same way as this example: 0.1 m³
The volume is 31.17 m³
